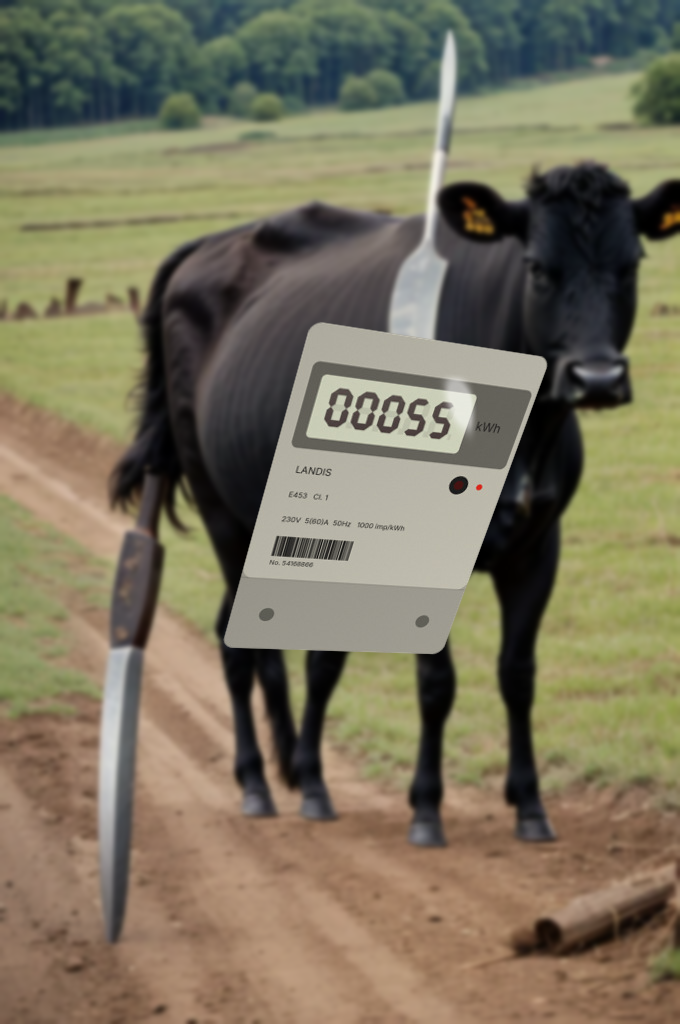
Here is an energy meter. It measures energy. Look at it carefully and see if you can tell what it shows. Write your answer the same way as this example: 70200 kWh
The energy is 55 kWh
